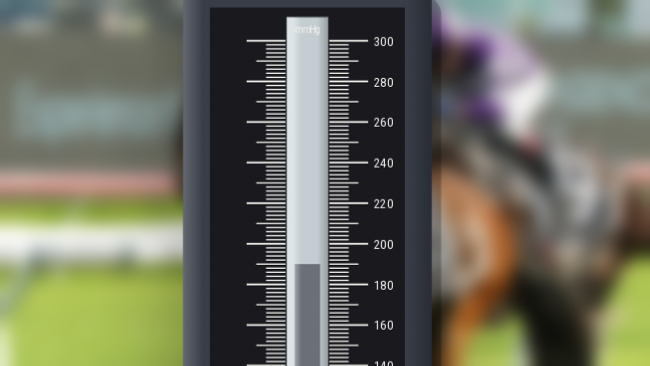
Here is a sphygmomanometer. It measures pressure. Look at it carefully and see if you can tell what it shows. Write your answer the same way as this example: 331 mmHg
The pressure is 190 mmHg
